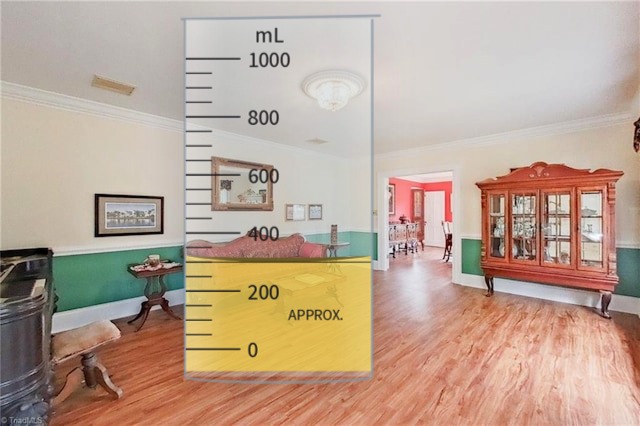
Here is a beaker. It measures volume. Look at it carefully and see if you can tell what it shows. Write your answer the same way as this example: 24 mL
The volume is 300 mL
